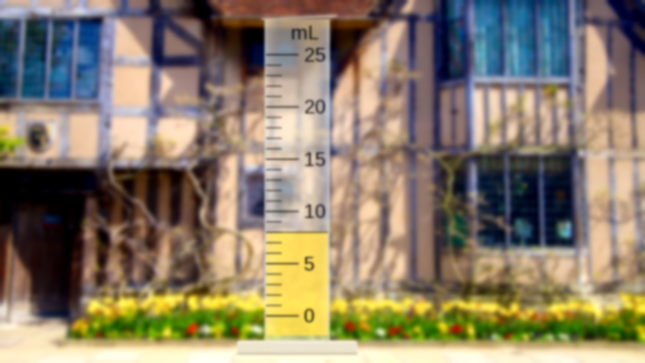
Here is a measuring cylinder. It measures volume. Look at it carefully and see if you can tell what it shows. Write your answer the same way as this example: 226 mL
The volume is 8 mL
